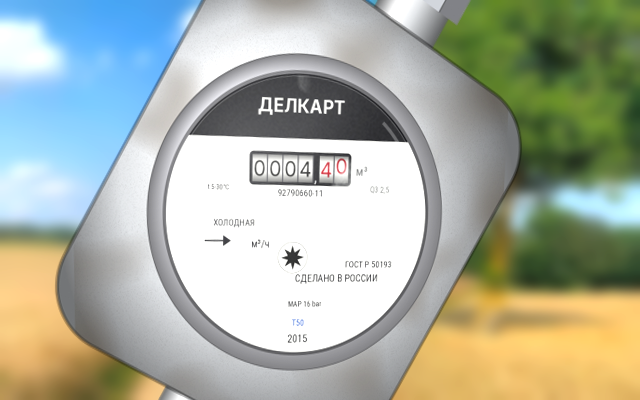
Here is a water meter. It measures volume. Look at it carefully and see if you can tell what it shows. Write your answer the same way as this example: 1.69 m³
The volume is 4.40 m³
